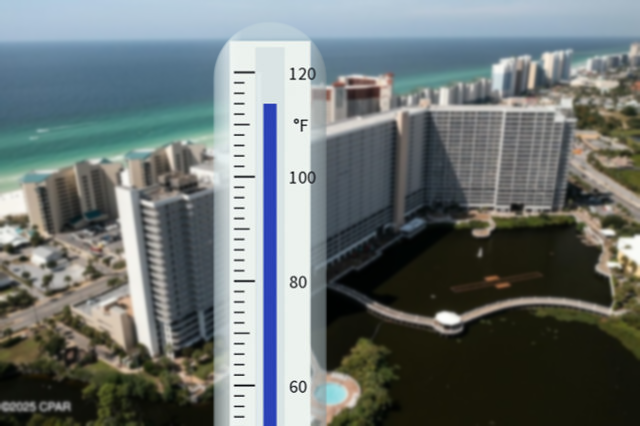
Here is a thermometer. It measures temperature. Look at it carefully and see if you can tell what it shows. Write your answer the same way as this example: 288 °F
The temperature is 114 °F
